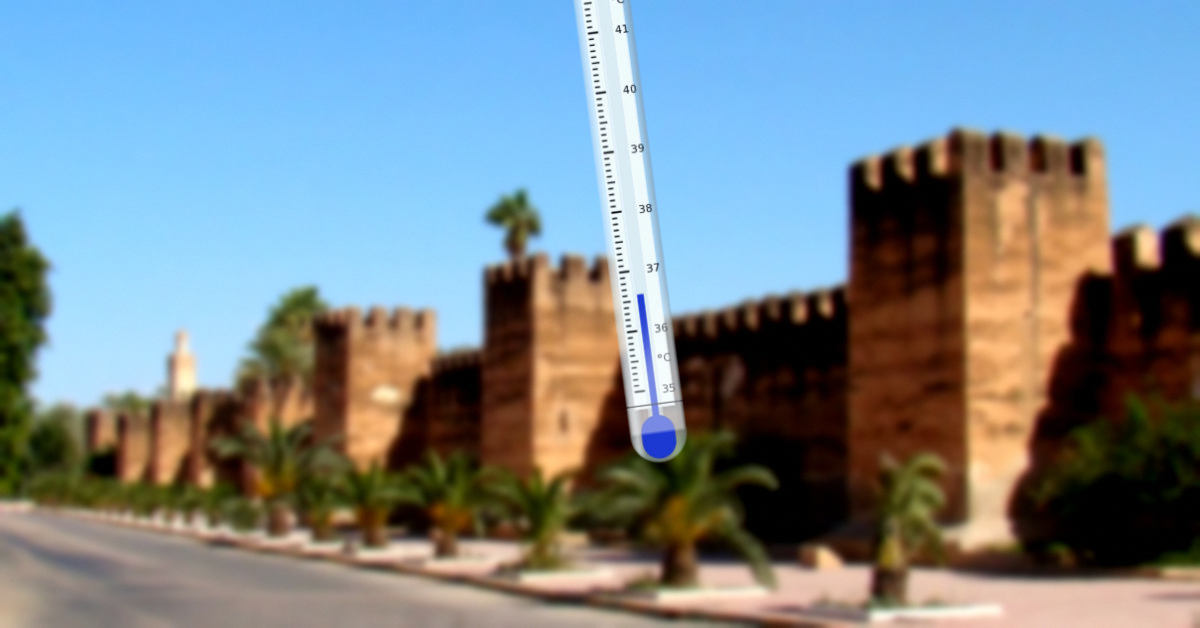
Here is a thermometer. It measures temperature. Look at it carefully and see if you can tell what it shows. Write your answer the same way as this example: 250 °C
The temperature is 36.6 °C
